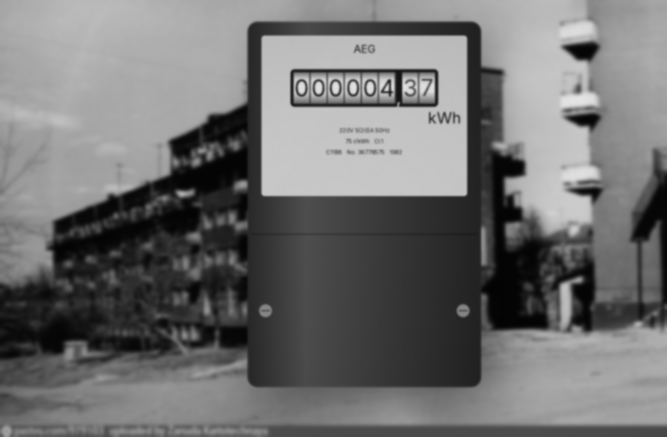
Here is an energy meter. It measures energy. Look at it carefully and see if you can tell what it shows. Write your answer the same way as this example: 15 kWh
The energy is 4.37 kWh
